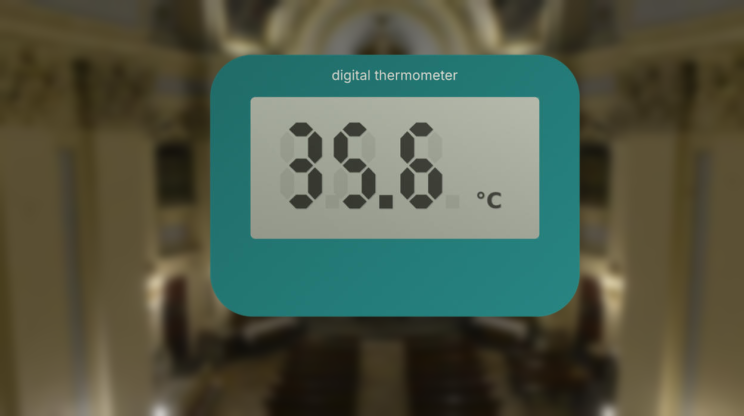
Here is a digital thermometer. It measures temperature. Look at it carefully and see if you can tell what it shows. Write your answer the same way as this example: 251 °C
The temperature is 35.6 °C
